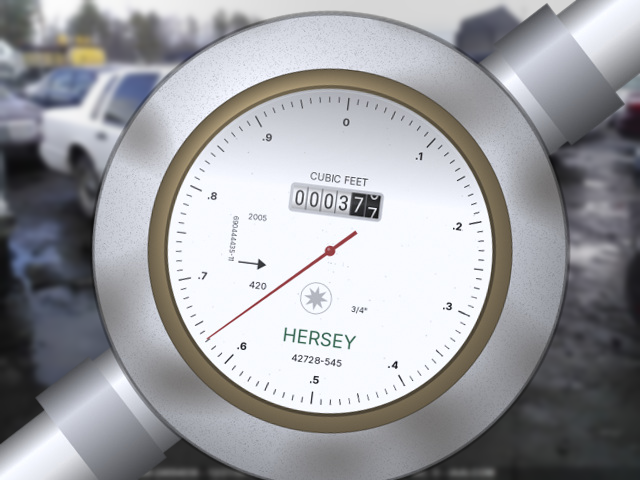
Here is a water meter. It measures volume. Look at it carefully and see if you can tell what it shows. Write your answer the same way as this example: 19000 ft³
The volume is 376.63 ft³
